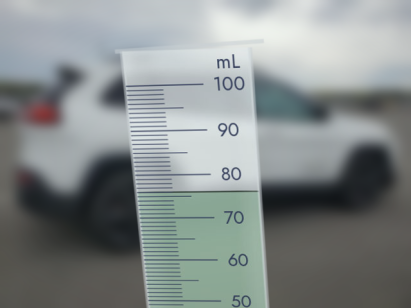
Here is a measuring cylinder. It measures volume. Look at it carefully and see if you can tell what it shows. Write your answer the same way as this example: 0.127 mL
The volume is 76 mL
